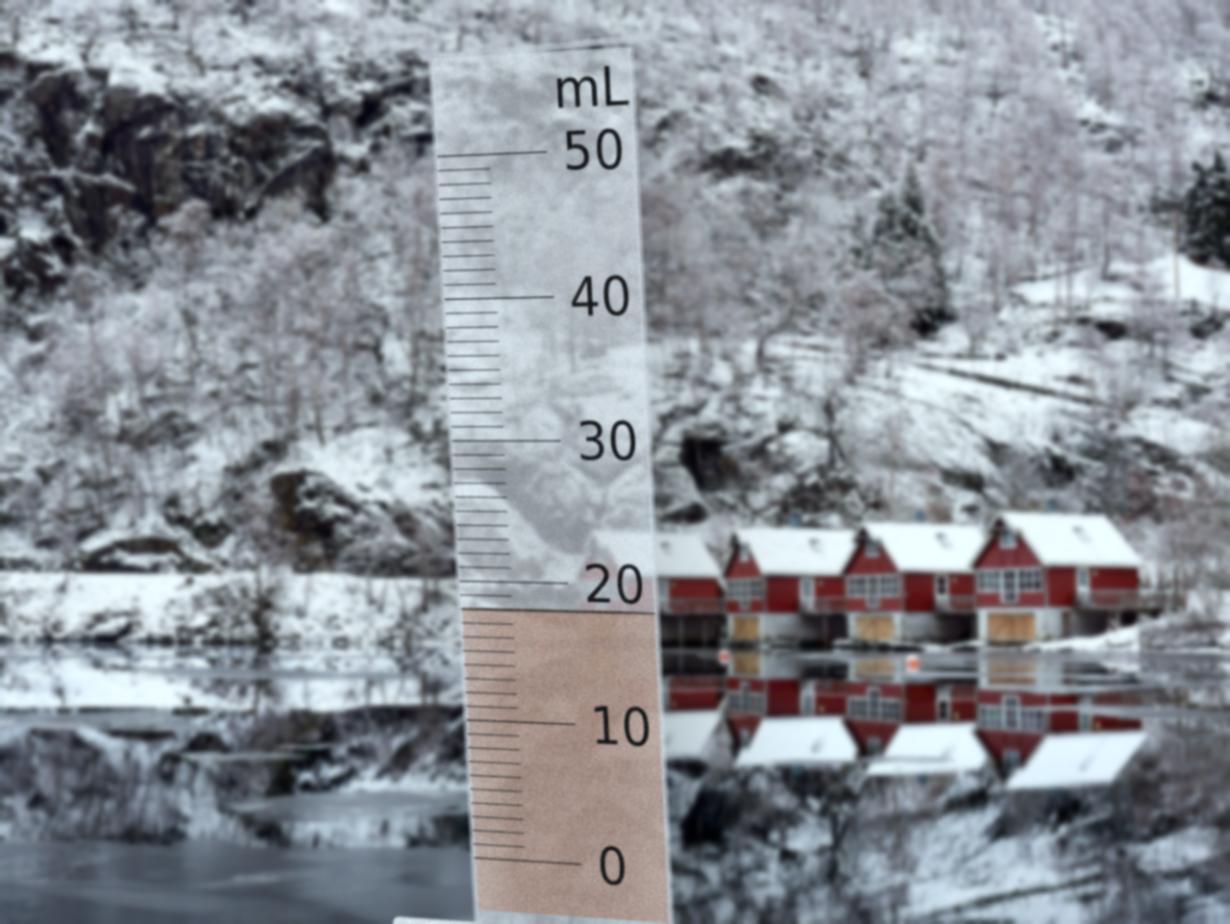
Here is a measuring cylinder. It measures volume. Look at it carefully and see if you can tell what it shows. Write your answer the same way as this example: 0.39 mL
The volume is 18 mL
